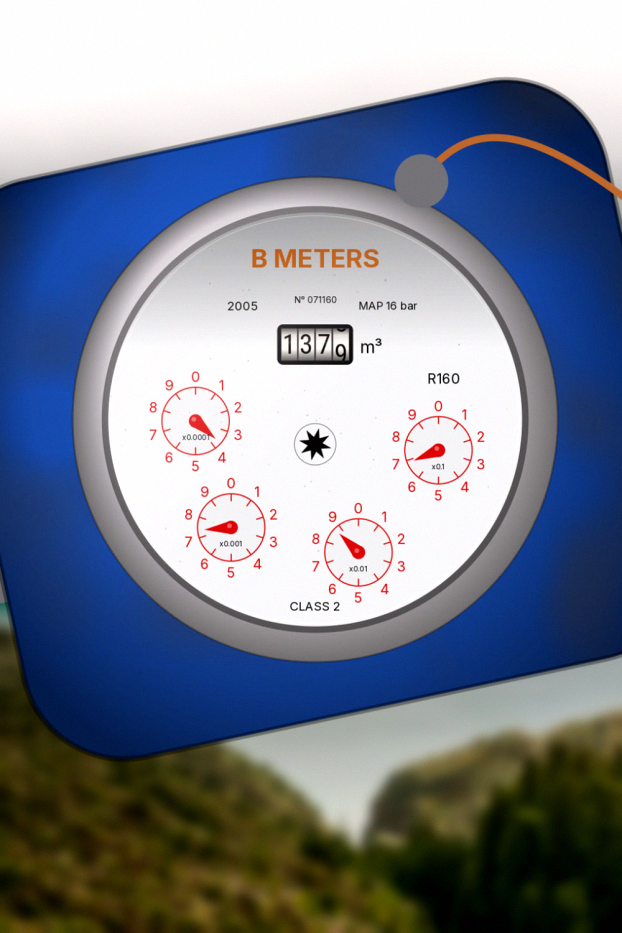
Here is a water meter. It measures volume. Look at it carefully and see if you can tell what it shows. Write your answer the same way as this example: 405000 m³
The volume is 1378.6873 m³
